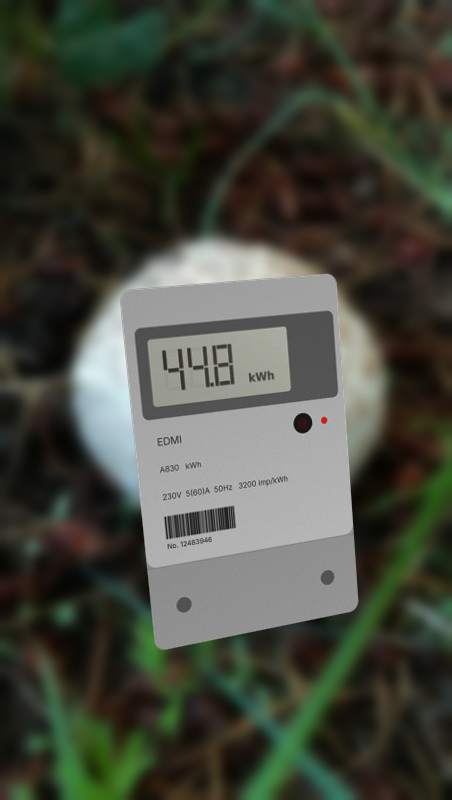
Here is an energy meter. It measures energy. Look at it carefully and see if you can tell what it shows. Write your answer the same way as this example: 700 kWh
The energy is 44.8 kWh
